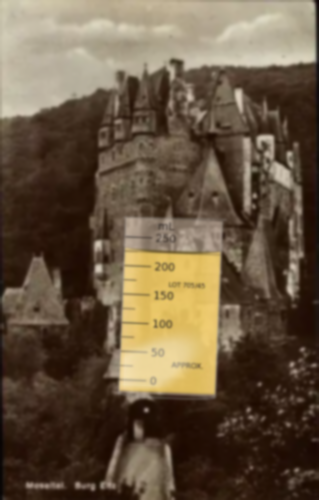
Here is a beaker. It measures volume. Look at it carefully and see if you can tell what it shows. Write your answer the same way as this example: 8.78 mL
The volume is 225 mL
